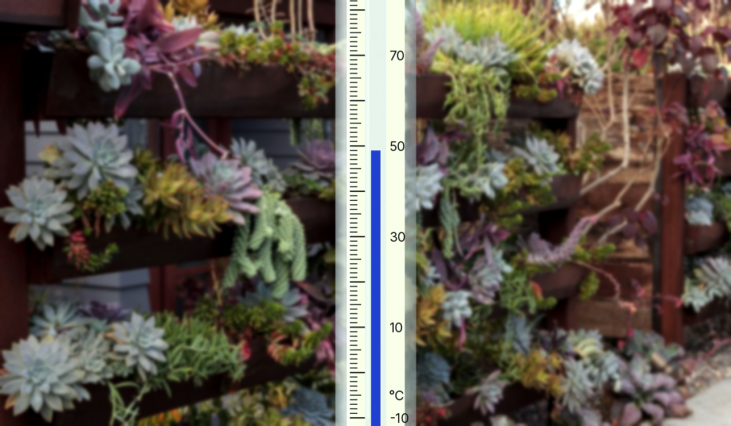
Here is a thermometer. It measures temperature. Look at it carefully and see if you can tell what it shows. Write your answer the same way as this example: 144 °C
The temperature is 49 °C
